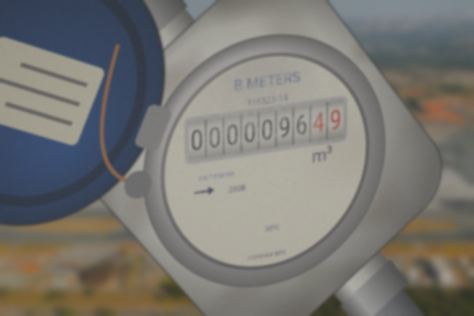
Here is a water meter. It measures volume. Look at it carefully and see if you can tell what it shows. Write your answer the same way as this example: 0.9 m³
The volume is 96.49 m³
